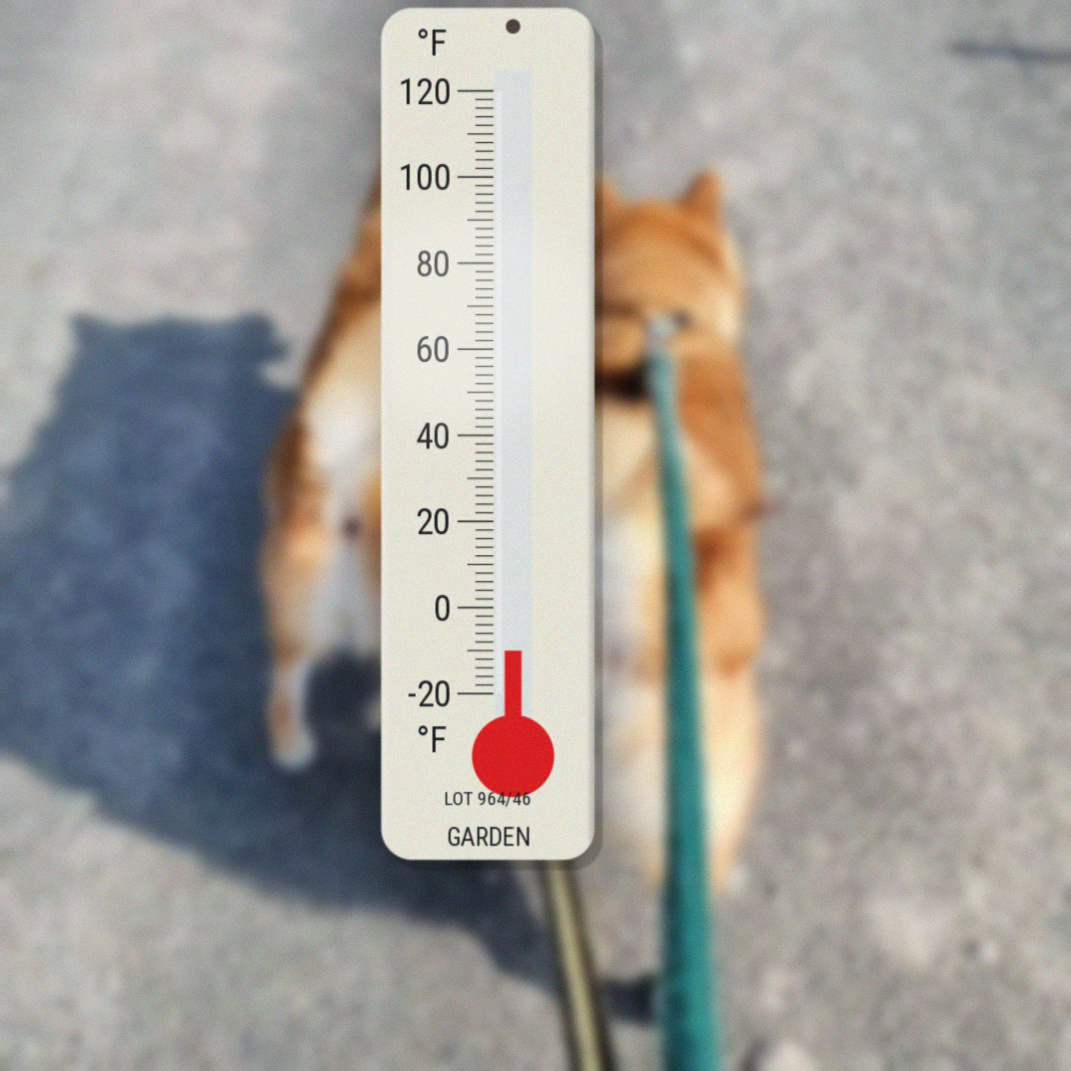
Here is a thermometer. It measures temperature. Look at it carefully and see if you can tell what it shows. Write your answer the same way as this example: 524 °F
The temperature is -10 °F
